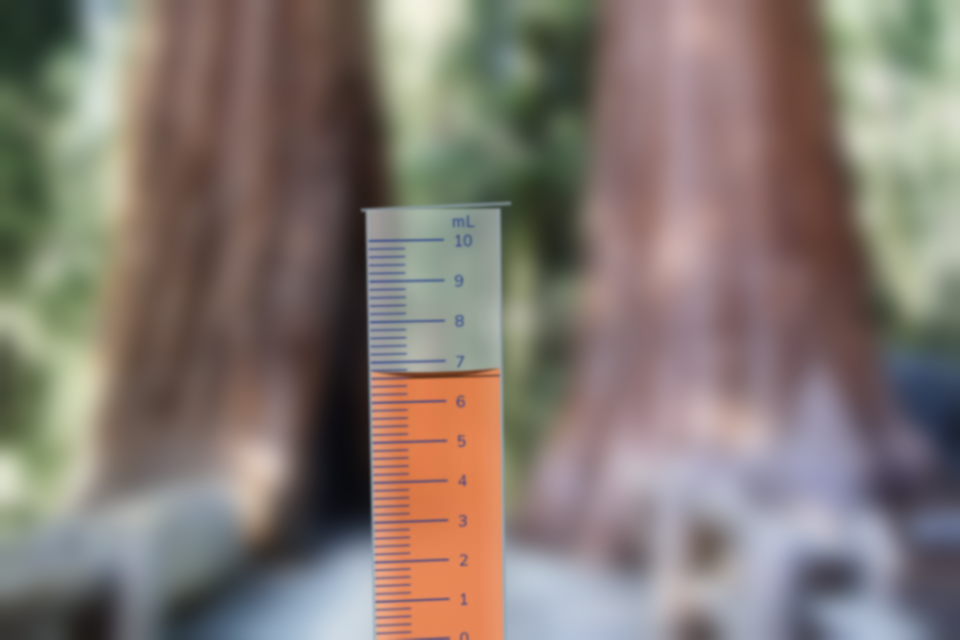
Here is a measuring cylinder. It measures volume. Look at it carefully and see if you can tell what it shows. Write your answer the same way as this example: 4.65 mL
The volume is 6.6 mL
